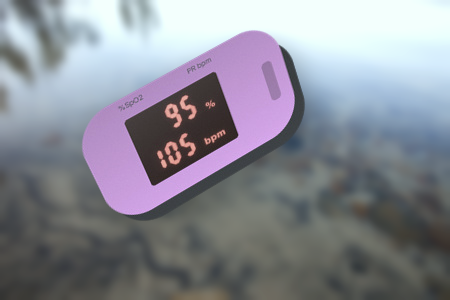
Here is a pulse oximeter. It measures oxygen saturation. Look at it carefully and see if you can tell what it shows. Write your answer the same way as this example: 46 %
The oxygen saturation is 95 %
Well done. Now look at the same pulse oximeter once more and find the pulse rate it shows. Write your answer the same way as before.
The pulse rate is 105 bpm
